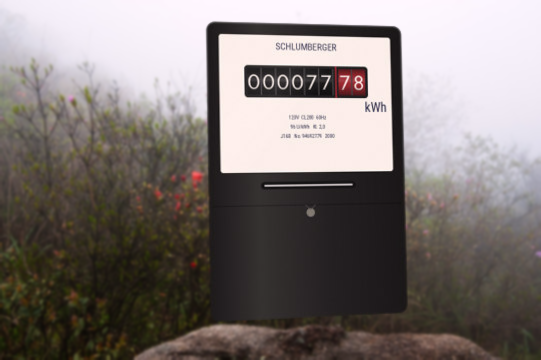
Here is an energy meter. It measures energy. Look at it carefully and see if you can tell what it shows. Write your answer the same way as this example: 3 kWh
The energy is 77.78 kWh
